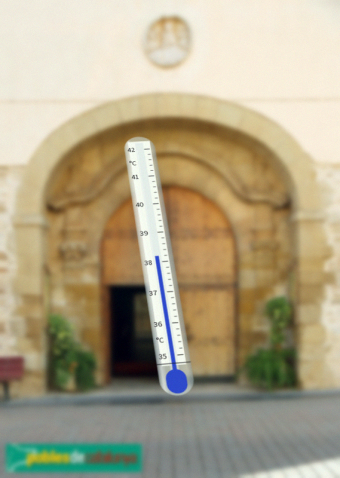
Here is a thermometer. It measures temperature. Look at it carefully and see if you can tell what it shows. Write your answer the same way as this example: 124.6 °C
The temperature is 38.2 °C
